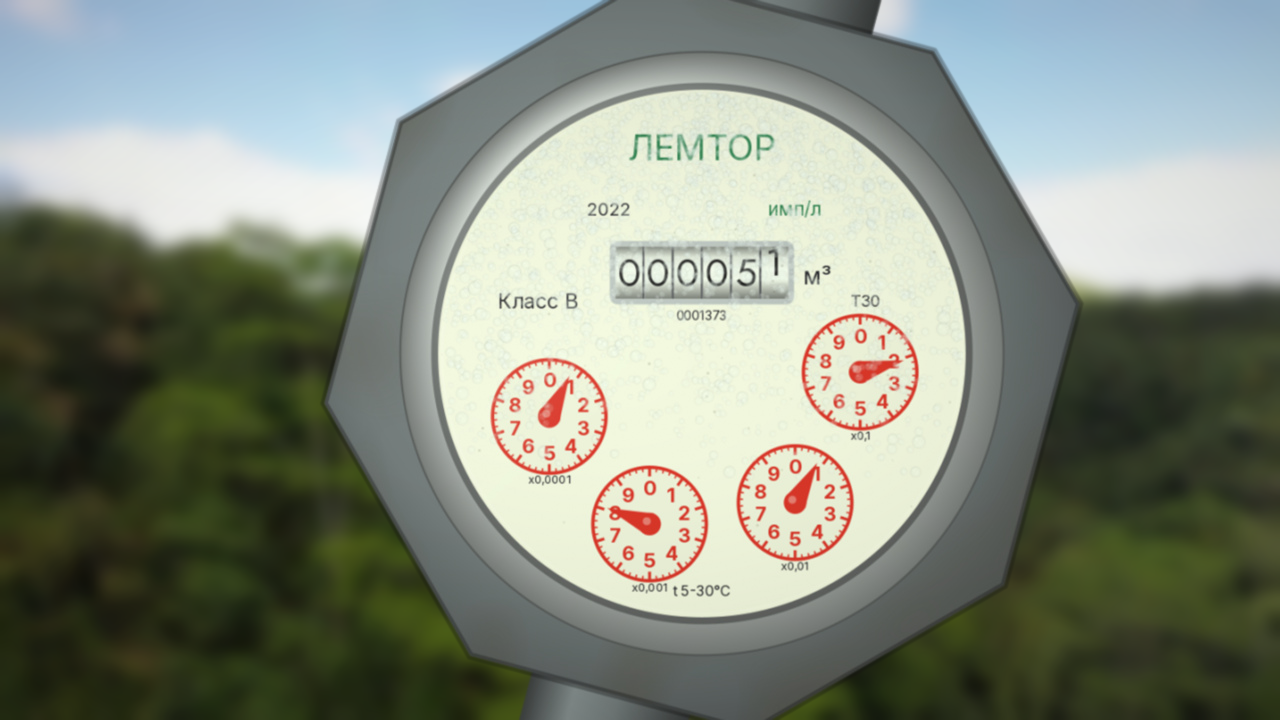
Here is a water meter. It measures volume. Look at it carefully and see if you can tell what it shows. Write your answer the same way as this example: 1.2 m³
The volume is 51.2080 m³
